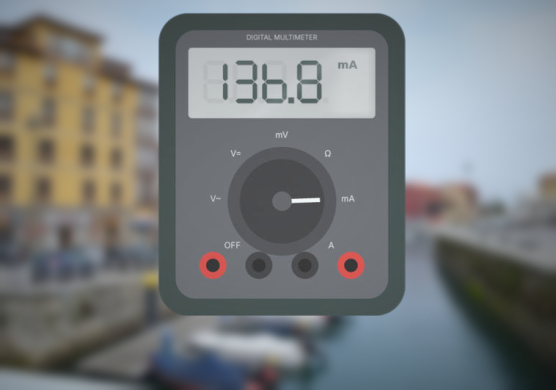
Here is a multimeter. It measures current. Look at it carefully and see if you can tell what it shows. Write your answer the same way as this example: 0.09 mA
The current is 136.8 mA
